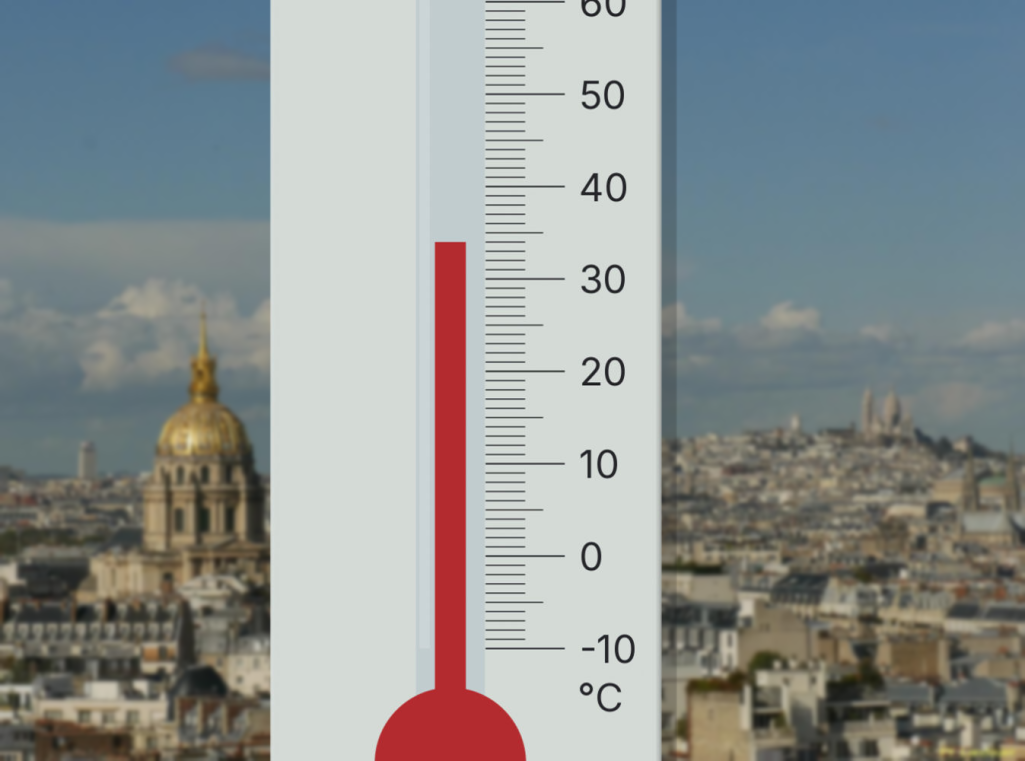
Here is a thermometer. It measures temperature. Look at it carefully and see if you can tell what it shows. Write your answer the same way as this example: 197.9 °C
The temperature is 34 °C
